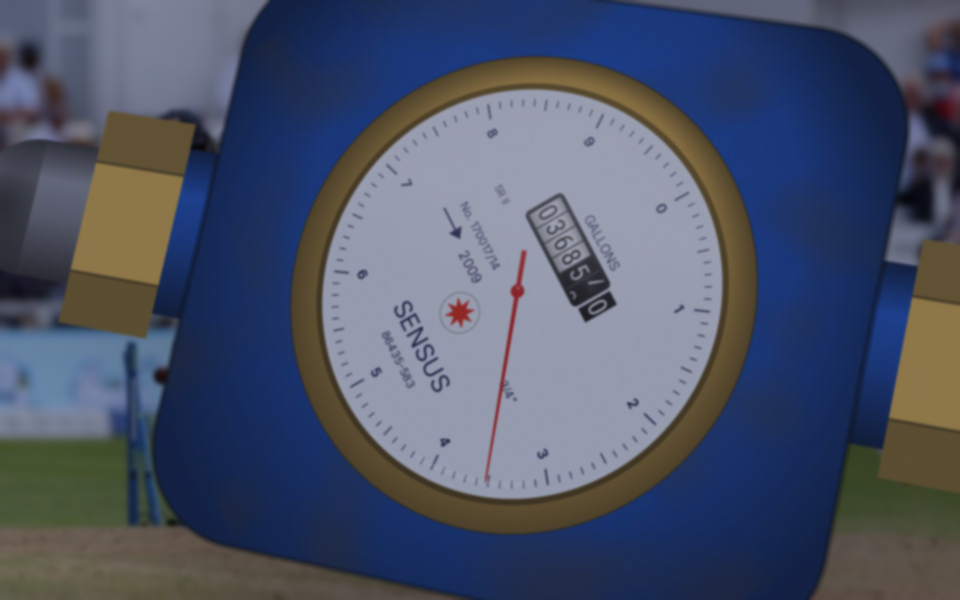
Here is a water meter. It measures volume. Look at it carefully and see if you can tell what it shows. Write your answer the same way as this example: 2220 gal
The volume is 368573.5 gal
